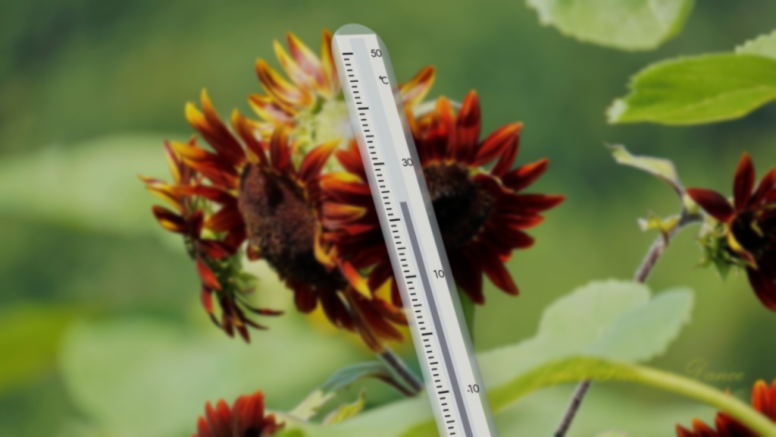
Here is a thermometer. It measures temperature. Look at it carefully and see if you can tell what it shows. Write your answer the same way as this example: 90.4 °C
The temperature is 23 °C
